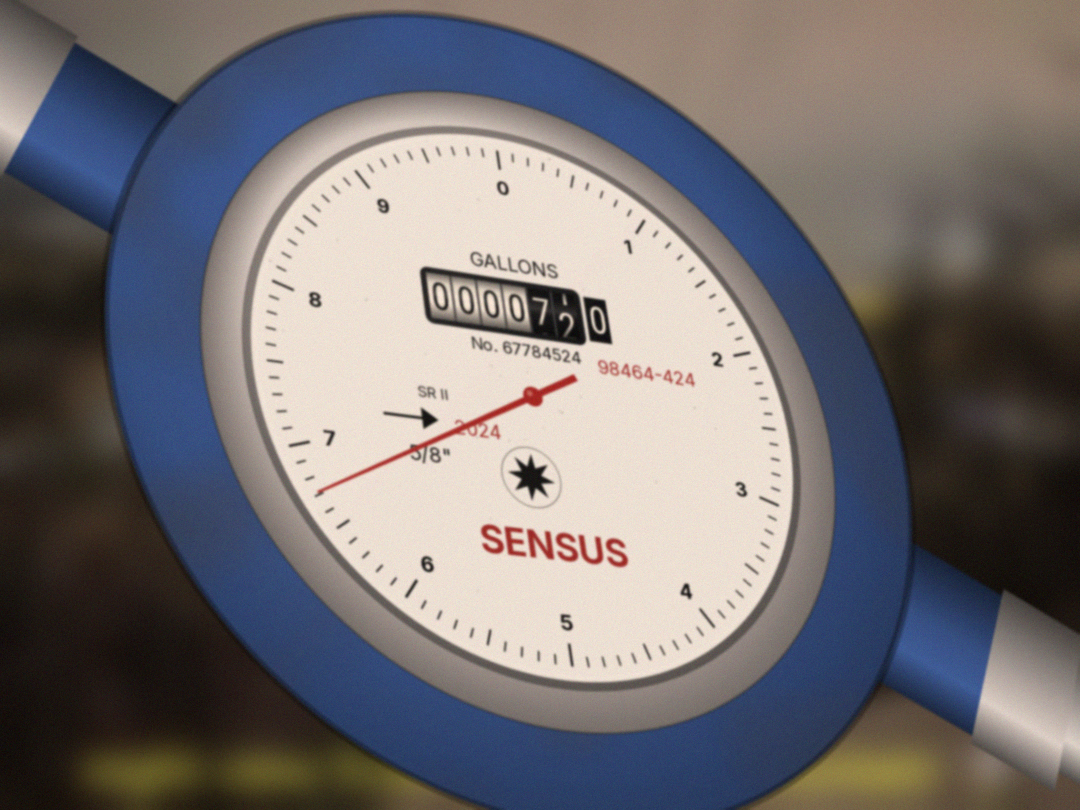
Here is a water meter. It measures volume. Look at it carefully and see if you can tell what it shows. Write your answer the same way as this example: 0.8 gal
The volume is 716.7 gal
